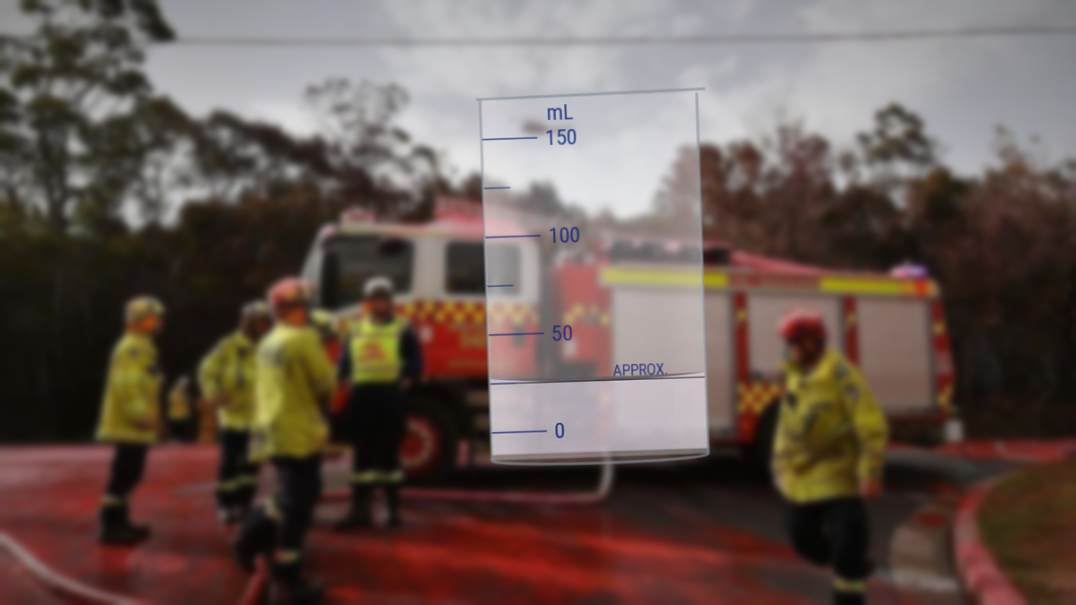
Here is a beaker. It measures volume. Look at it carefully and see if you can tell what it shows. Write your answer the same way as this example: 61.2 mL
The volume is 25 mL
